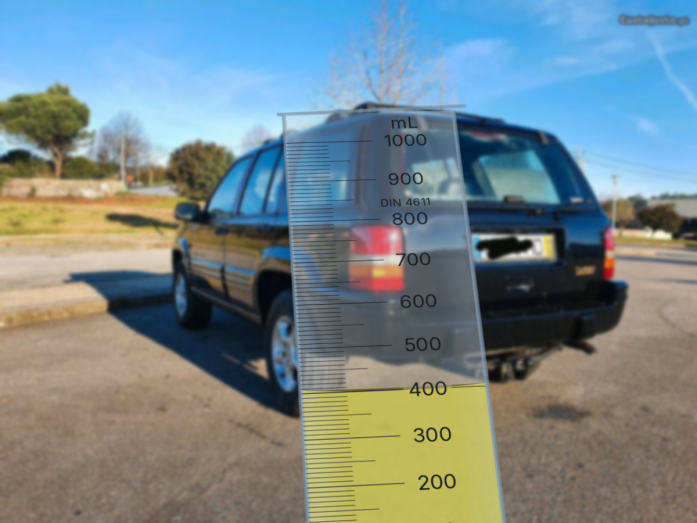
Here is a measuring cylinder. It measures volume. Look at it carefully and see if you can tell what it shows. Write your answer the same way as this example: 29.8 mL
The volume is 400 mL
